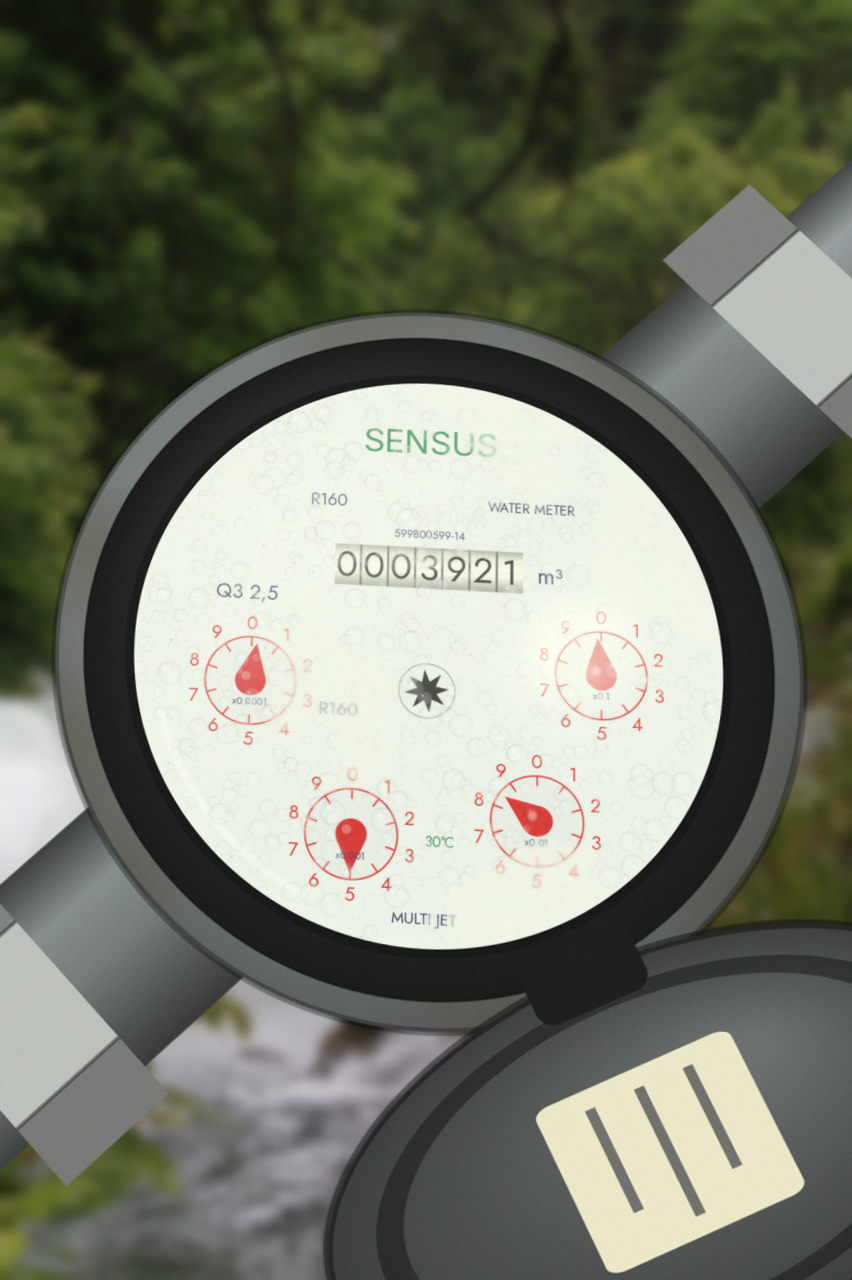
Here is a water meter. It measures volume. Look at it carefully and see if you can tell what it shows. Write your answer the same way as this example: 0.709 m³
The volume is 3920.9850 m³
